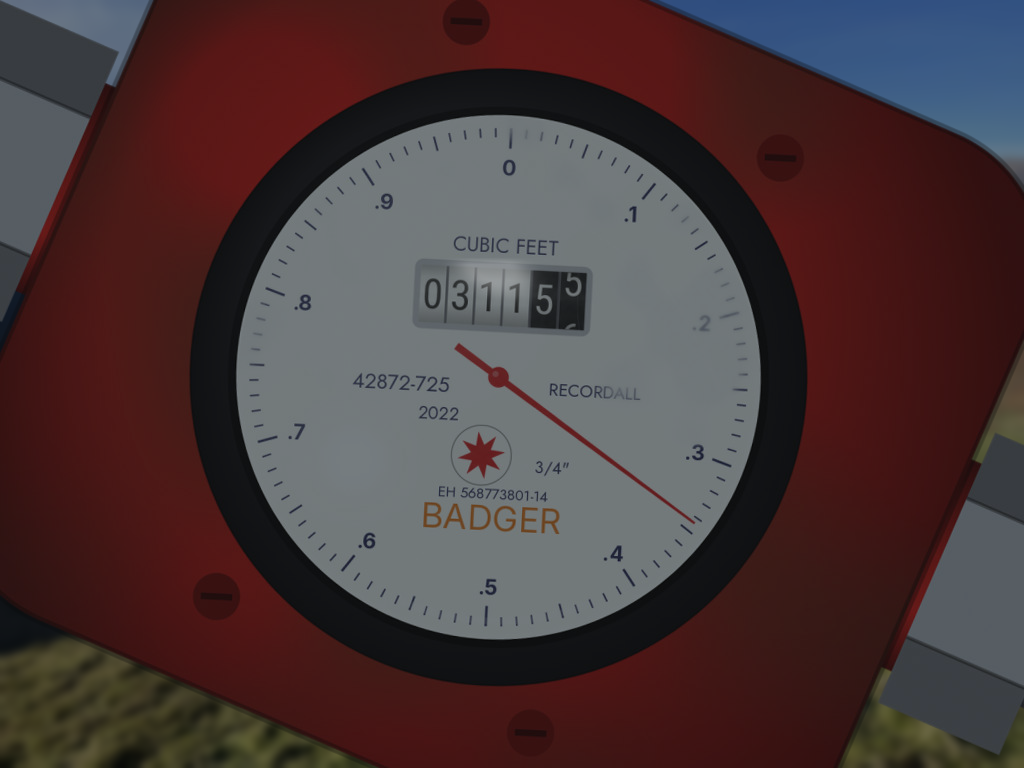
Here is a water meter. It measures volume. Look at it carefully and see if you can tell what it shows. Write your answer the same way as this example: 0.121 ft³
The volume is 31155.34 ft³
